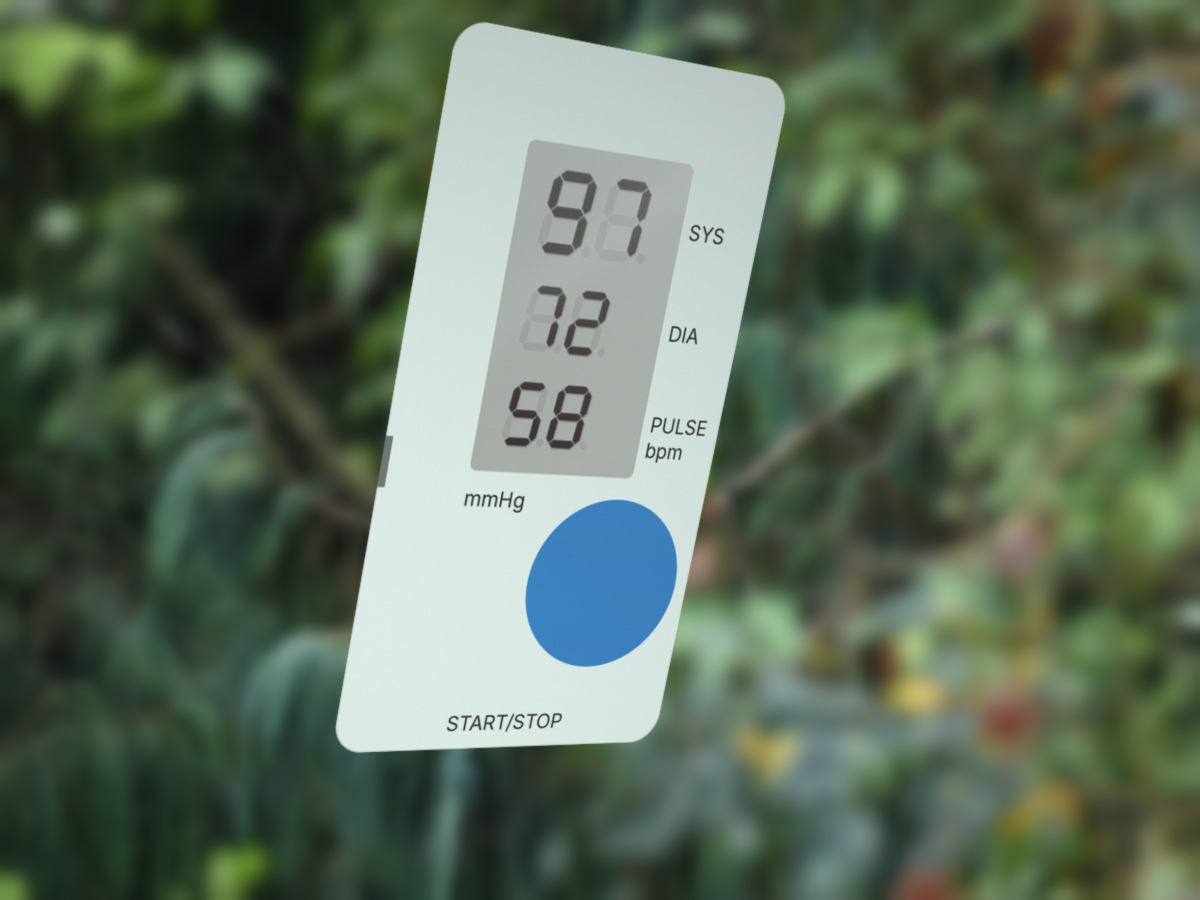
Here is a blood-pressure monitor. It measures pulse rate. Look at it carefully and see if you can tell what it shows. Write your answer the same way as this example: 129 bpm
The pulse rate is 58 bpm
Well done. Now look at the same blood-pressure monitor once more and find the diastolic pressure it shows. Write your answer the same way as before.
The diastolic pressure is 72 mmHg
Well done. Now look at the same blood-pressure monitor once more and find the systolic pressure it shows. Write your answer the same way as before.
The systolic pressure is 97 mmHg
